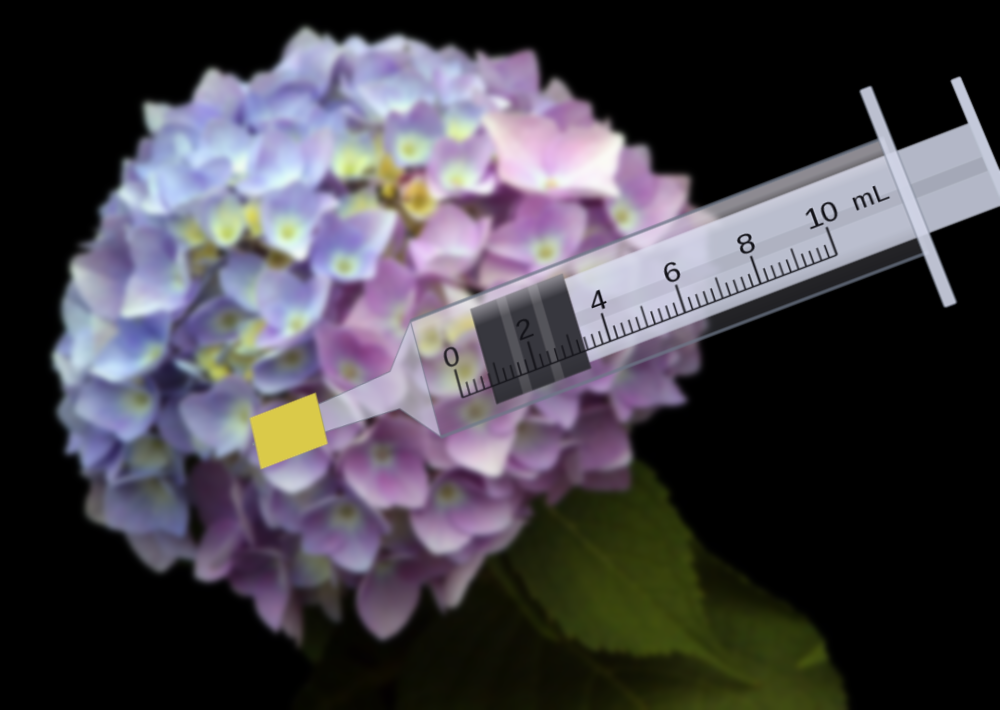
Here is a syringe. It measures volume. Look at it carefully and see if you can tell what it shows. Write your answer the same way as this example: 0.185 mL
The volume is 0.8 mL
